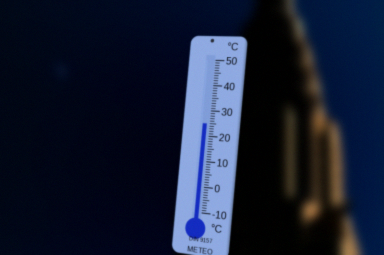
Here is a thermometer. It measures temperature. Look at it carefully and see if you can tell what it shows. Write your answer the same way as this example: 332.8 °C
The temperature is 25 °C
